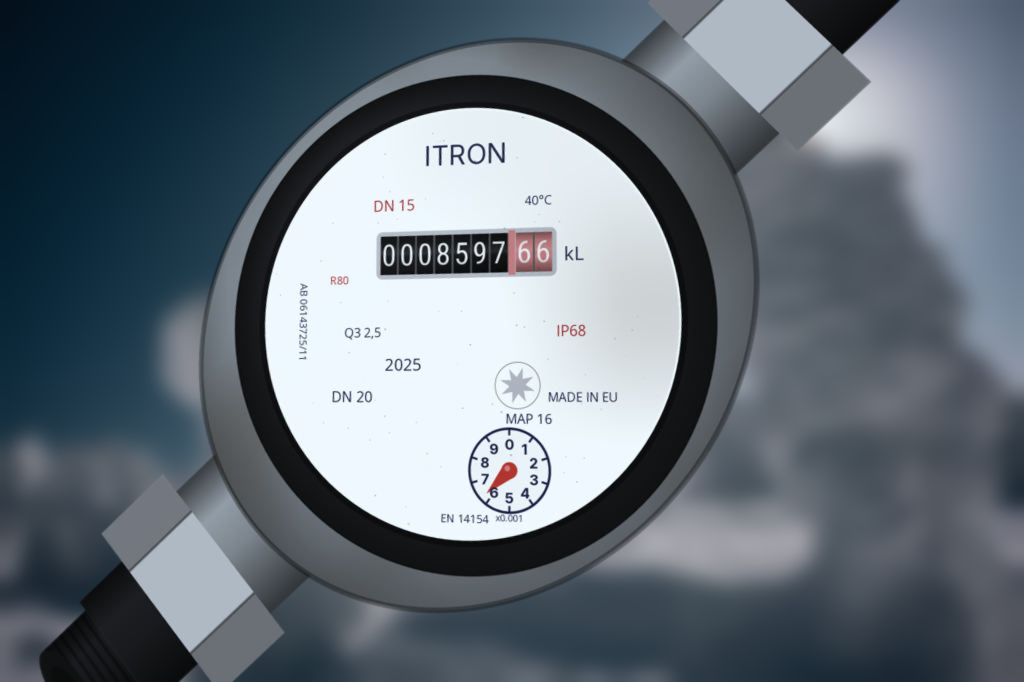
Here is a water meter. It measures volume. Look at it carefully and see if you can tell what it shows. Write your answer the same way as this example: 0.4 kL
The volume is 8597.666 kL
